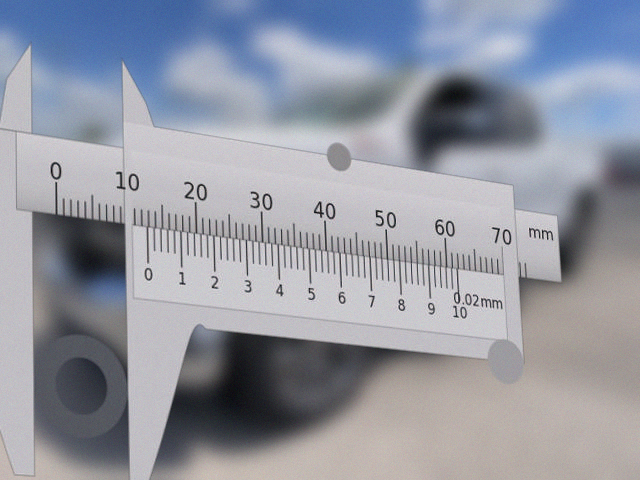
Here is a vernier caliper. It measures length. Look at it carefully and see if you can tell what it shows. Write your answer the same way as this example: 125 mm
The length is 12.8 mm
